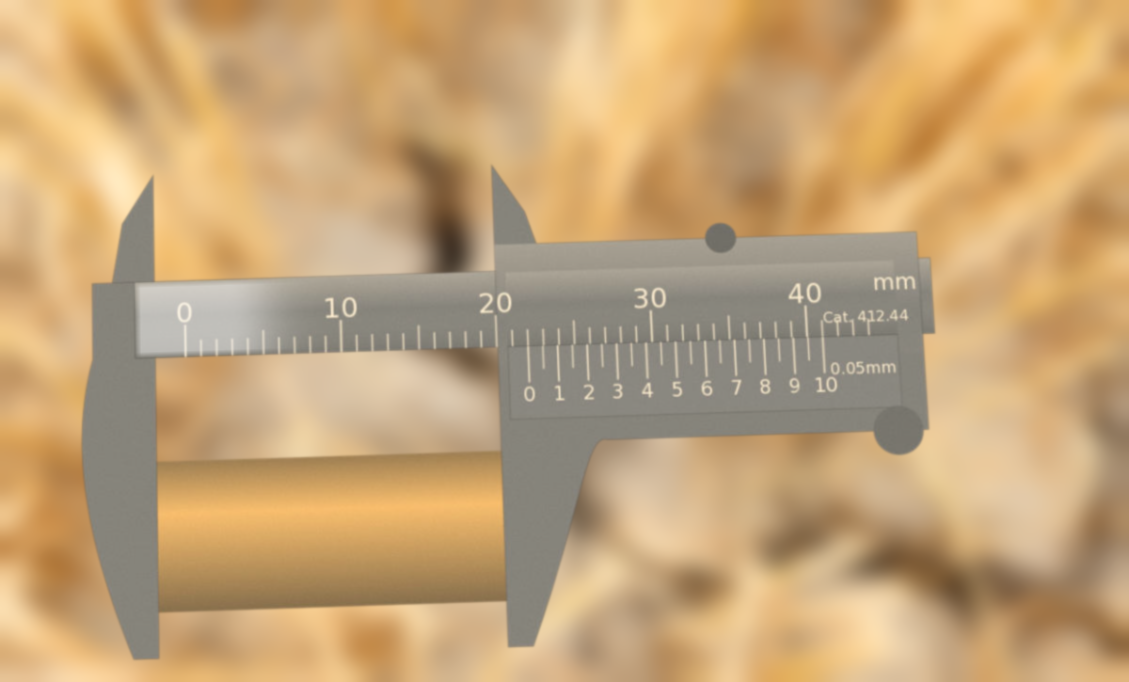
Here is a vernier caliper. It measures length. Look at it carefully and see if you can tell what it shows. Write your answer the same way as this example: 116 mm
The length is 22.0 mm
